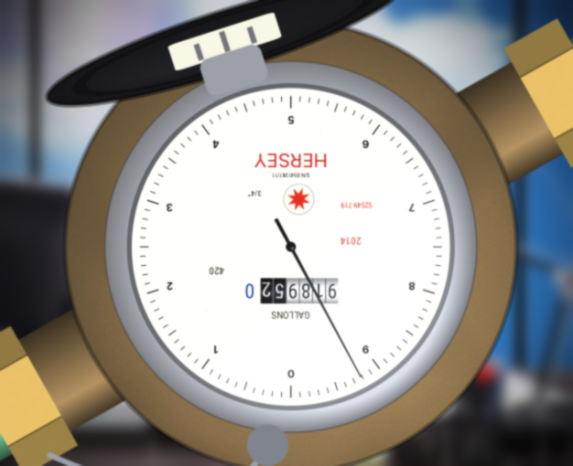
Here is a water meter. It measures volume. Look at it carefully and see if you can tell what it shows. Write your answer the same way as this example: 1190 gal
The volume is 9189519.2 gal
